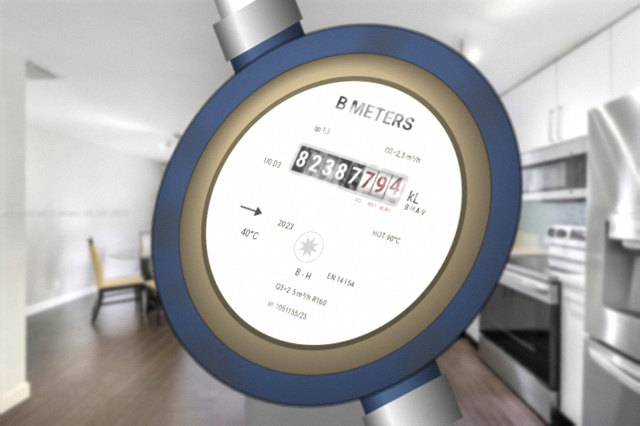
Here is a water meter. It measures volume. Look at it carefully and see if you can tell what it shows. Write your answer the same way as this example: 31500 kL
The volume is 82387.794 kL
